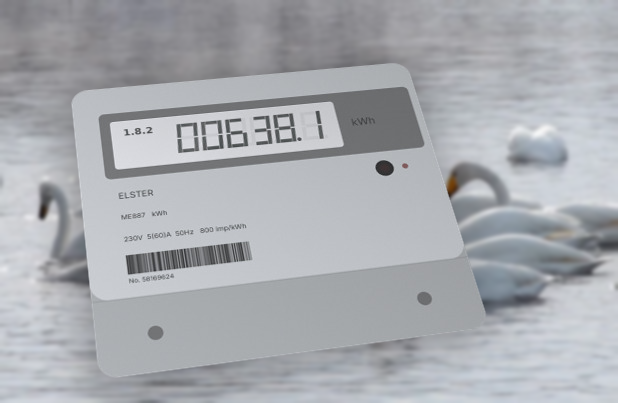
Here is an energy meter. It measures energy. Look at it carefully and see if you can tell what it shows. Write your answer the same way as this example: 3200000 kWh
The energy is 638.1 kWh
